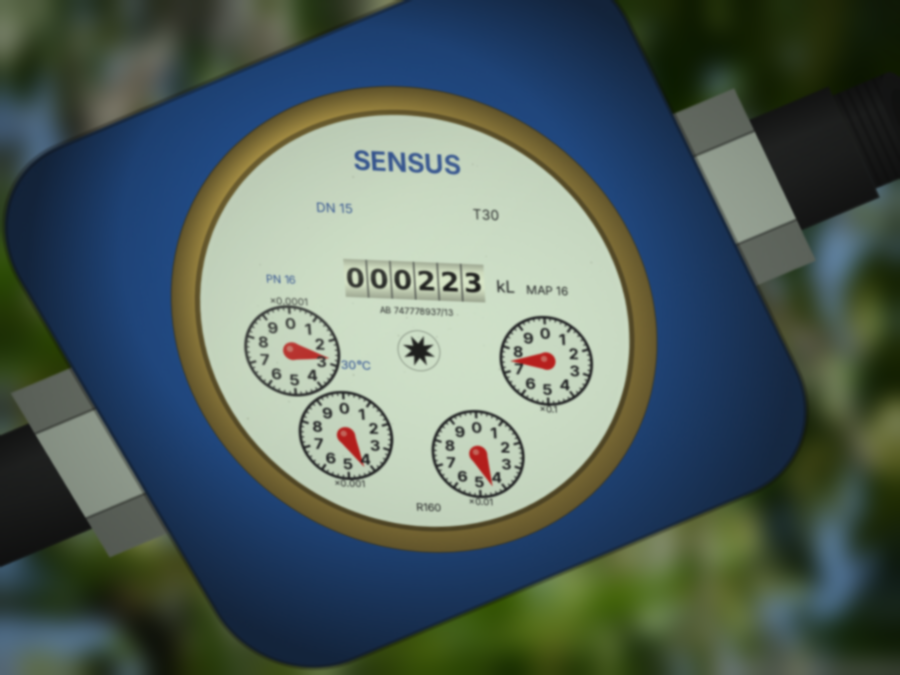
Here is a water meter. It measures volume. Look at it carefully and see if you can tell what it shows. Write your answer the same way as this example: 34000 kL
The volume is 223.7442 kL
